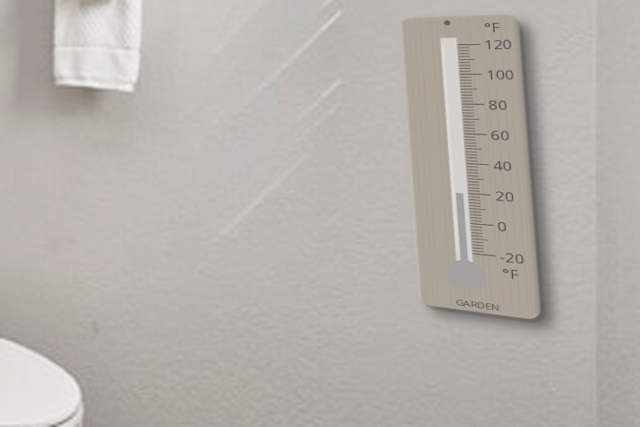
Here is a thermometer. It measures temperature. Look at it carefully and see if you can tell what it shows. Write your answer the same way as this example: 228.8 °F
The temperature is 20 °F
